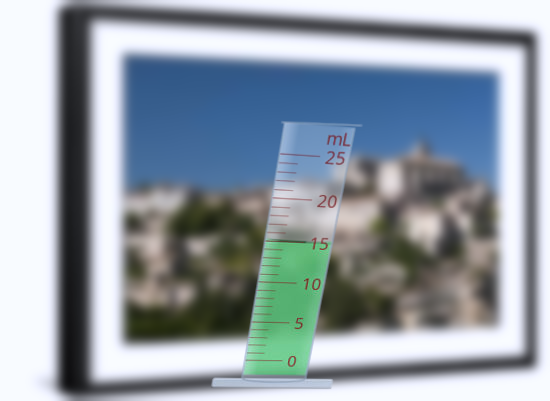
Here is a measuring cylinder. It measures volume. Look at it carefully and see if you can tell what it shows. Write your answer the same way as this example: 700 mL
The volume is 15 mL
